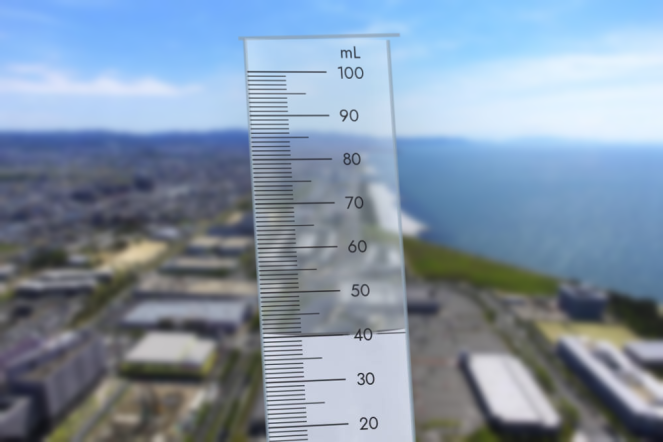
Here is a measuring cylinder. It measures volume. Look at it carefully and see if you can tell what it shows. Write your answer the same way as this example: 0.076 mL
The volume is 40 mL
